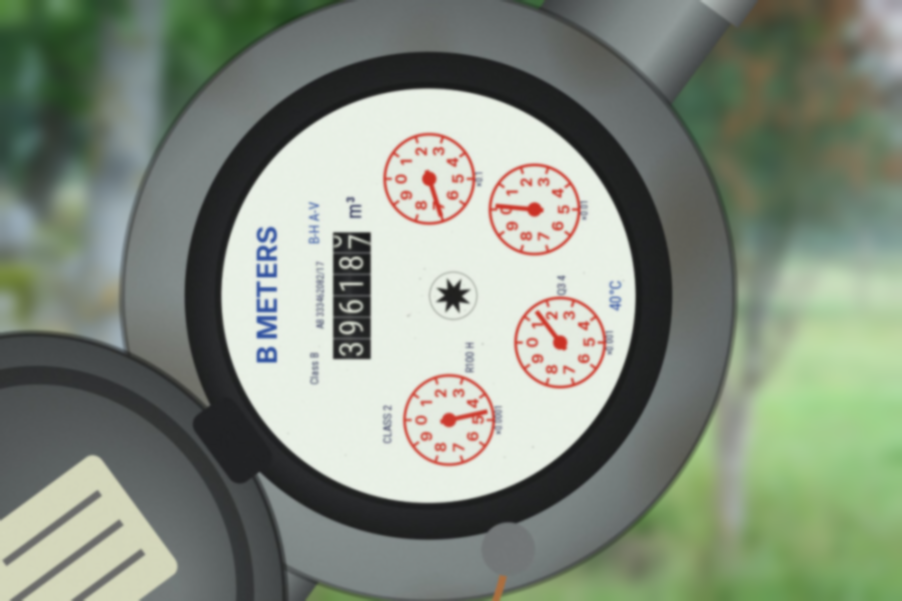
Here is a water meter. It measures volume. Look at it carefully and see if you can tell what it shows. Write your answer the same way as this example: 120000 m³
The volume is 396186.7014 m³
